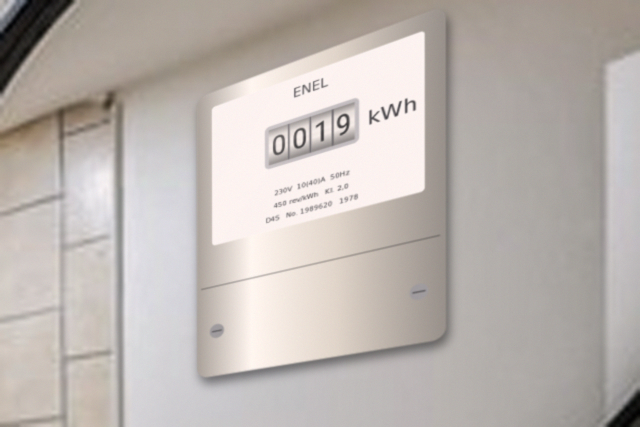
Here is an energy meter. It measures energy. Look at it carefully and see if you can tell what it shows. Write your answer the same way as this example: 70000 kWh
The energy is 19 kWh
